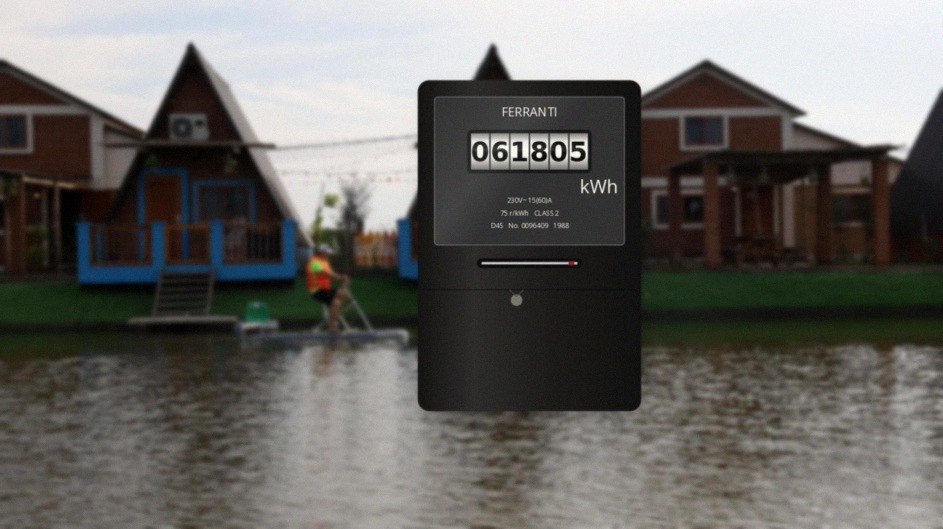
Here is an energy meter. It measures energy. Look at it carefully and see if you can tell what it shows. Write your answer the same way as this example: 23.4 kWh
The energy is 61805 kWh
